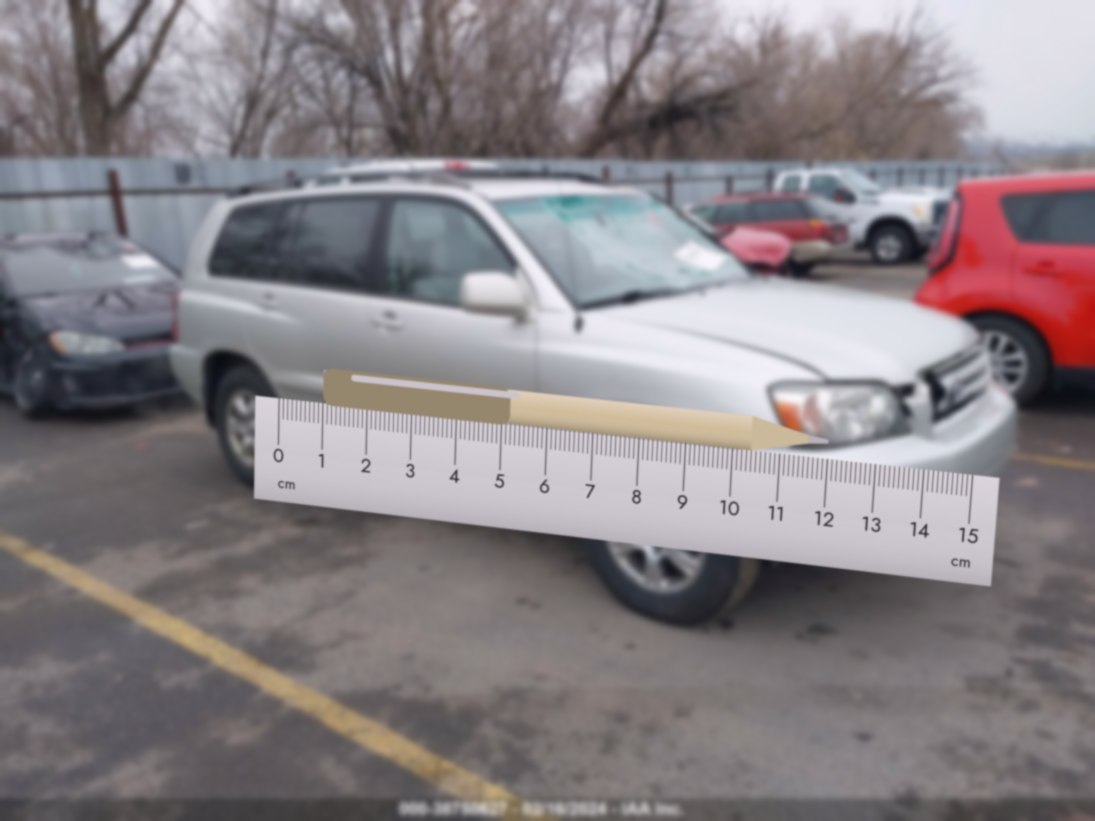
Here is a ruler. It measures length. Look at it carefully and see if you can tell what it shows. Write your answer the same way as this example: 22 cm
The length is 11 cm
